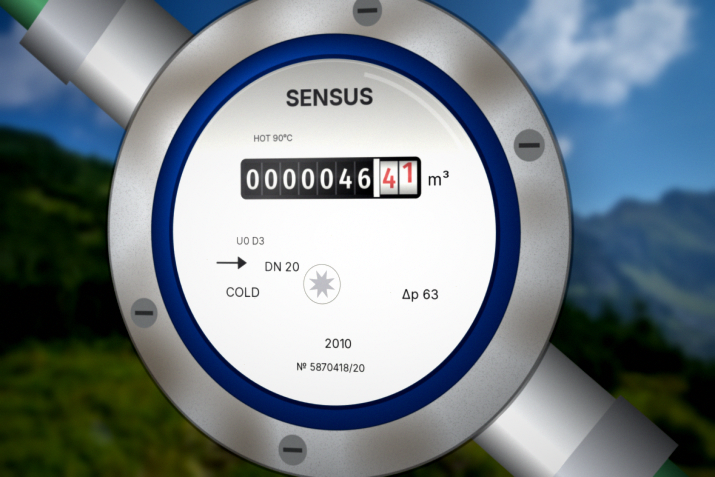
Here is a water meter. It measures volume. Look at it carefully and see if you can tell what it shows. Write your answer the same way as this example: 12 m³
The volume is 46.41 m³
